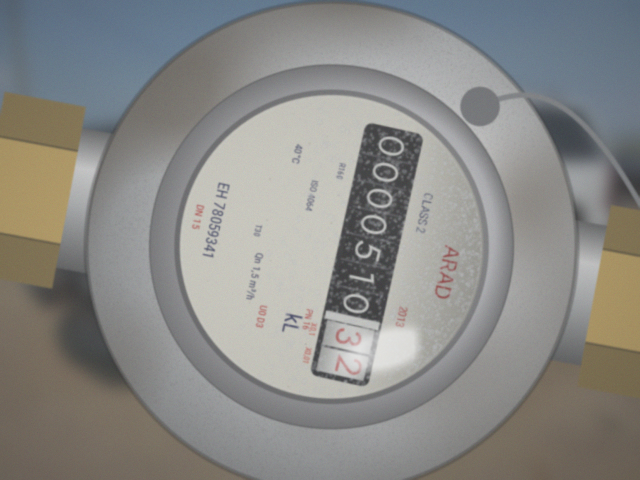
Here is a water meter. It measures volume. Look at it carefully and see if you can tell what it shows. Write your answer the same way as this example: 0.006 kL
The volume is 510.32 kL
